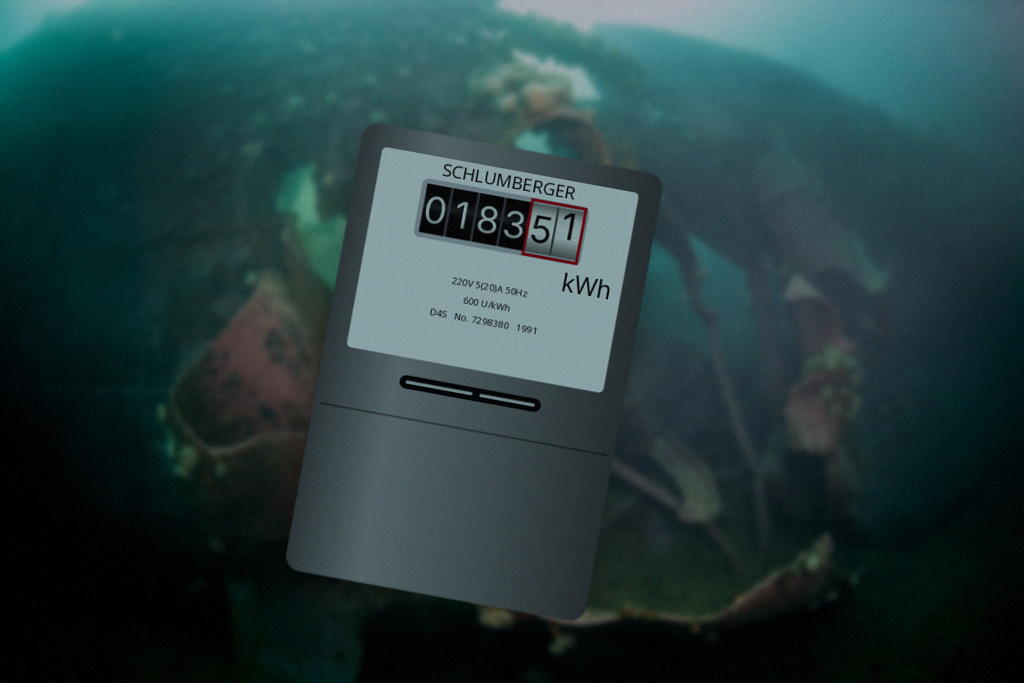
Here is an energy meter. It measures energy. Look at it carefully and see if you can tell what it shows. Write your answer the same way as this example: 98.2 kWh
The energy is 183.51 kWh
